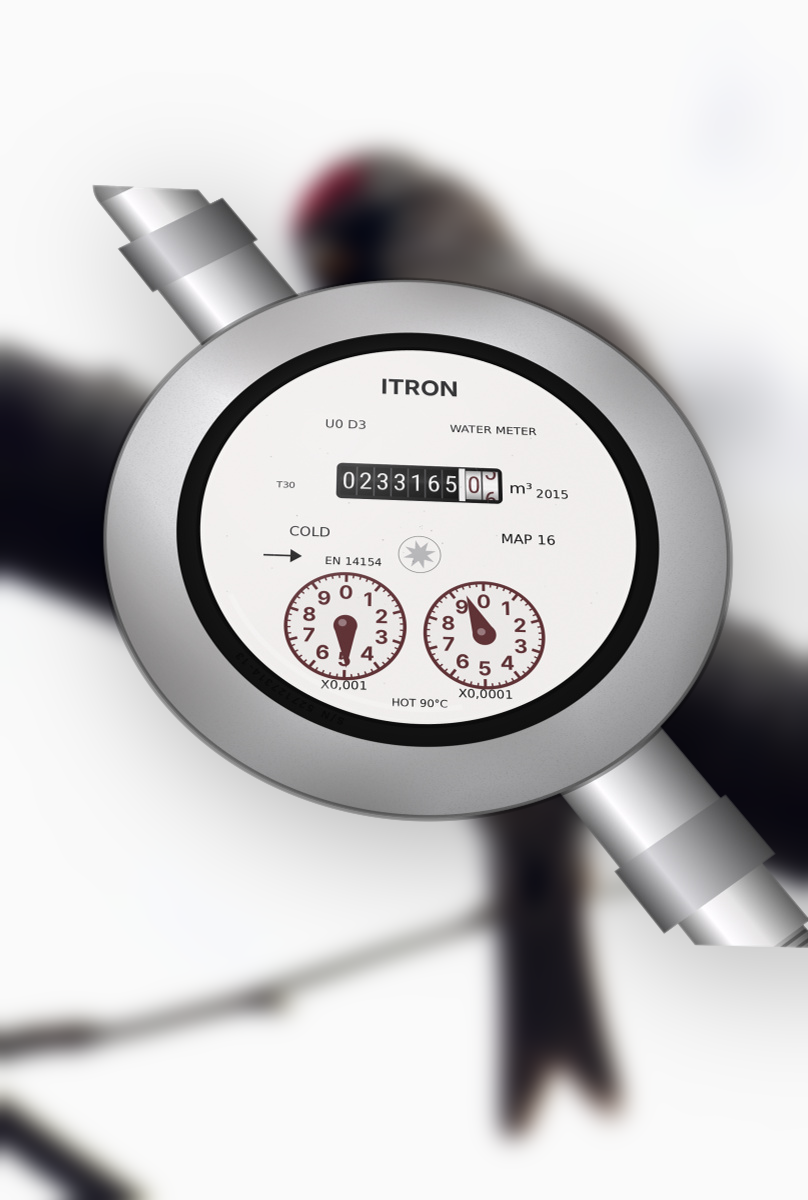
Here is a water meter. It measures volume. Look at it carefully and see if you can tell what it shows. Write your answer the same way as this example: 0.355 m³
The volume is 233165.0549 m³
